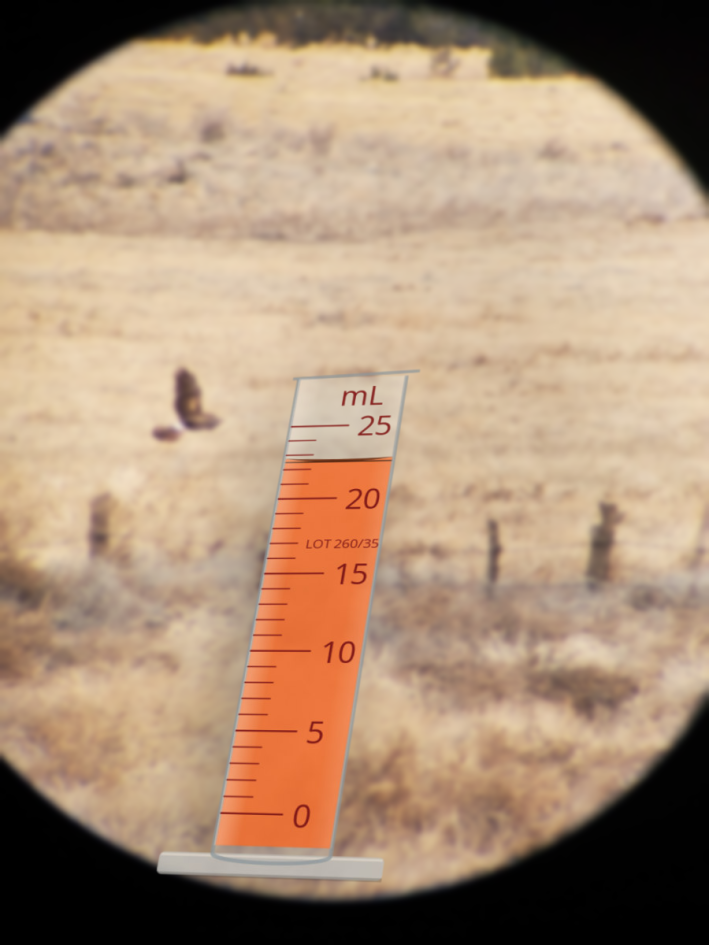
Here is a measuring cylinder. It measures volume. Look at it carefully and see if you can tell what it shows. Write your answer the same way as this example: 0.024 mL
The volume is 22.5 mL
